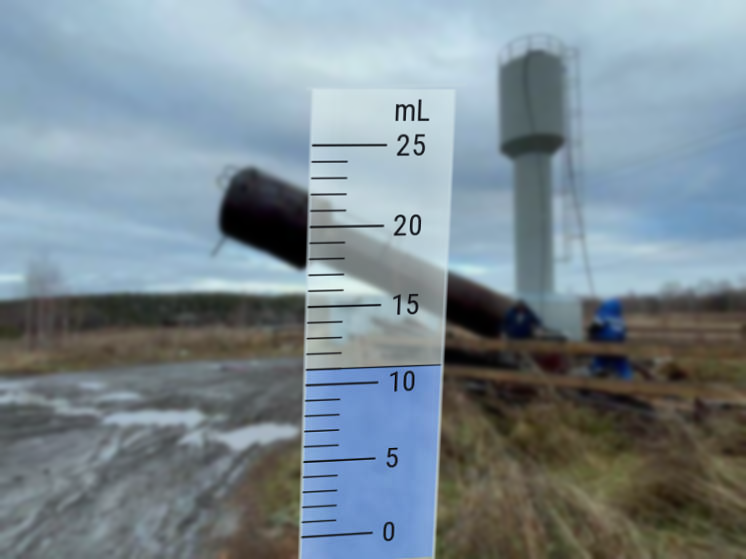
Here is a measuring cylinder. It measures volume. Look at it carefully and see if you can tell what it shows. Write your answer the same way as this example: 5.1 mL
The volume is 11 mL
